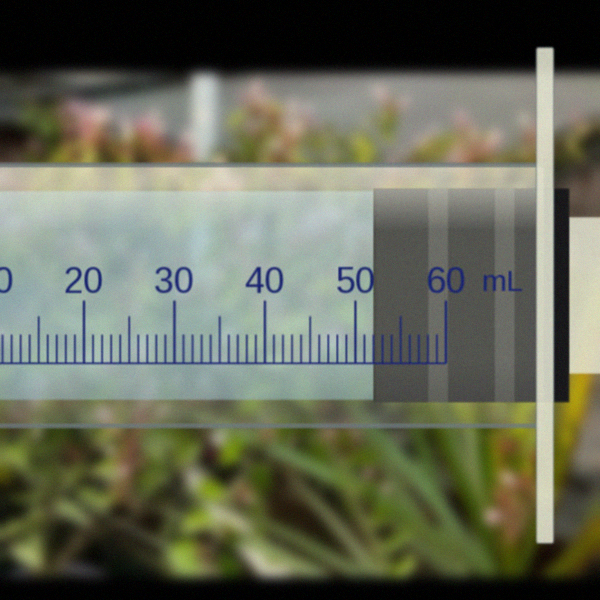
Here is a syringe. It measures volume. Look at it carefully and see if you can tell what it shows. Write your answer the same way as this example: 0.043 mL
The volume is 52 mL
